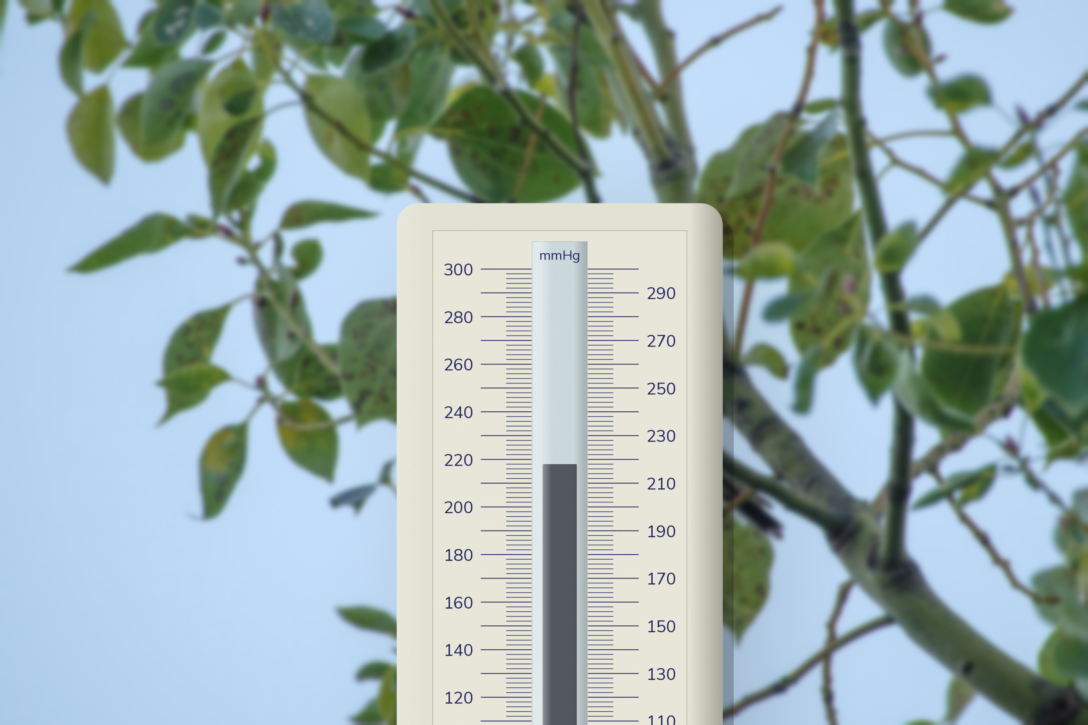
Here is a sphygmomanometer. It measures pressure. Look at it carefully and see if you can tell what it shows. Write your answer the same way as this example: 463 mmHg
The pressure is 218 mmHg
